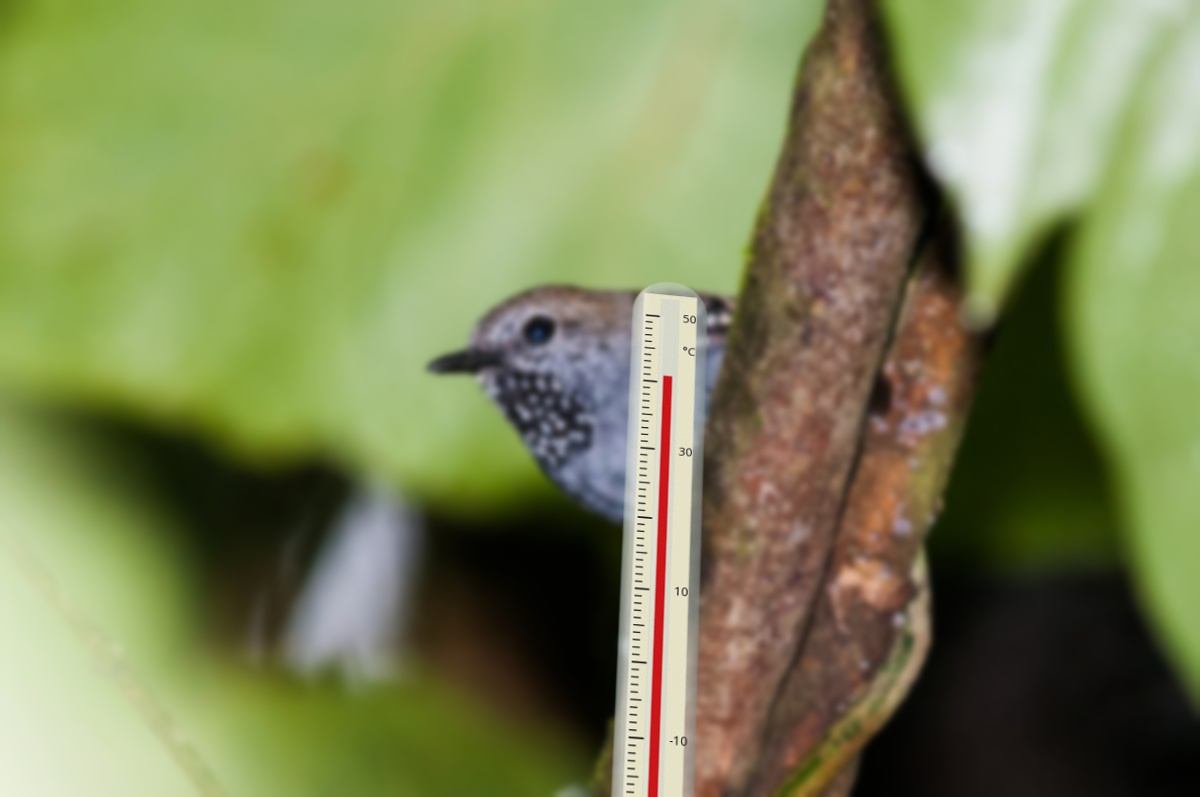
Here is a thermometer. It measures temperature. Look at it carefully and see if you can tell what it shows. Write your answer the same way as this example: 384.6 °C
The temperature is 41 °C
